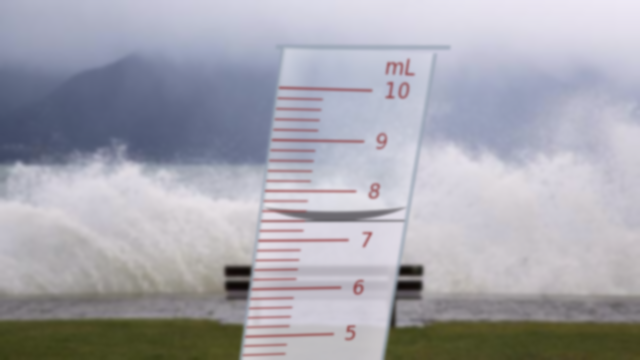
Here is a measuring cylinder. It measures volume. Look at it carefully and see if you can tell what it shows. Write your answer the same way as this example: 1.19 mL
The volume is 7.4 mL
